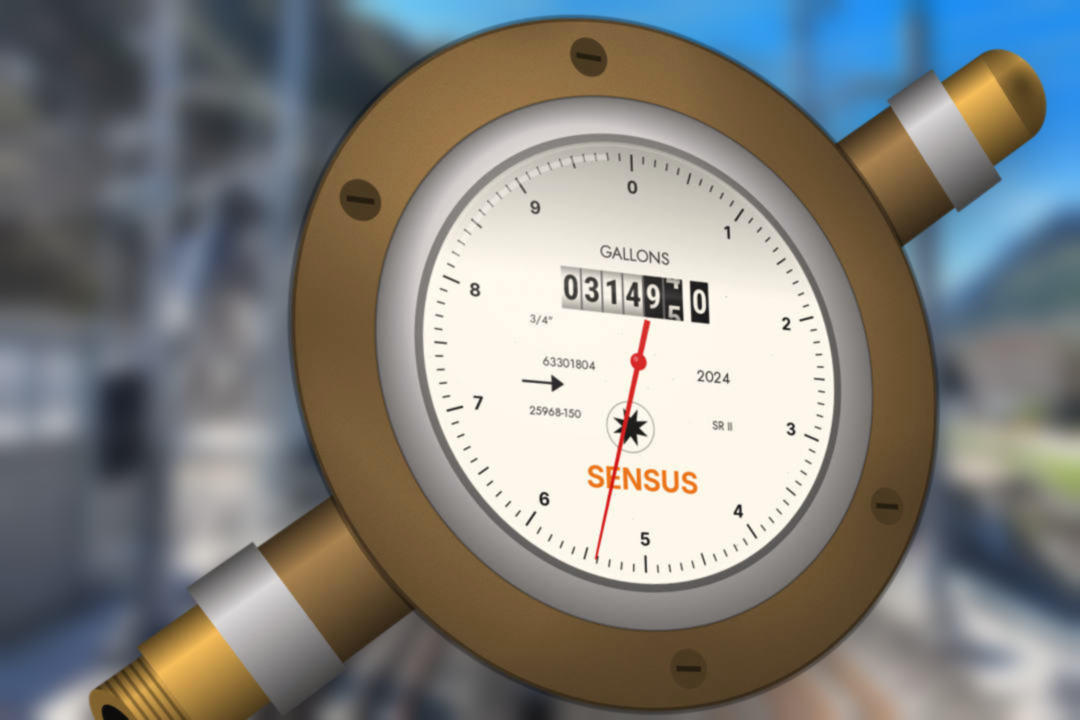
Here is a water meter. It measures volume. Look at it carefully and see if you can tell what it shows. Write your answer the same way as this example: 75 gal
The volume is 314945.4 gal
